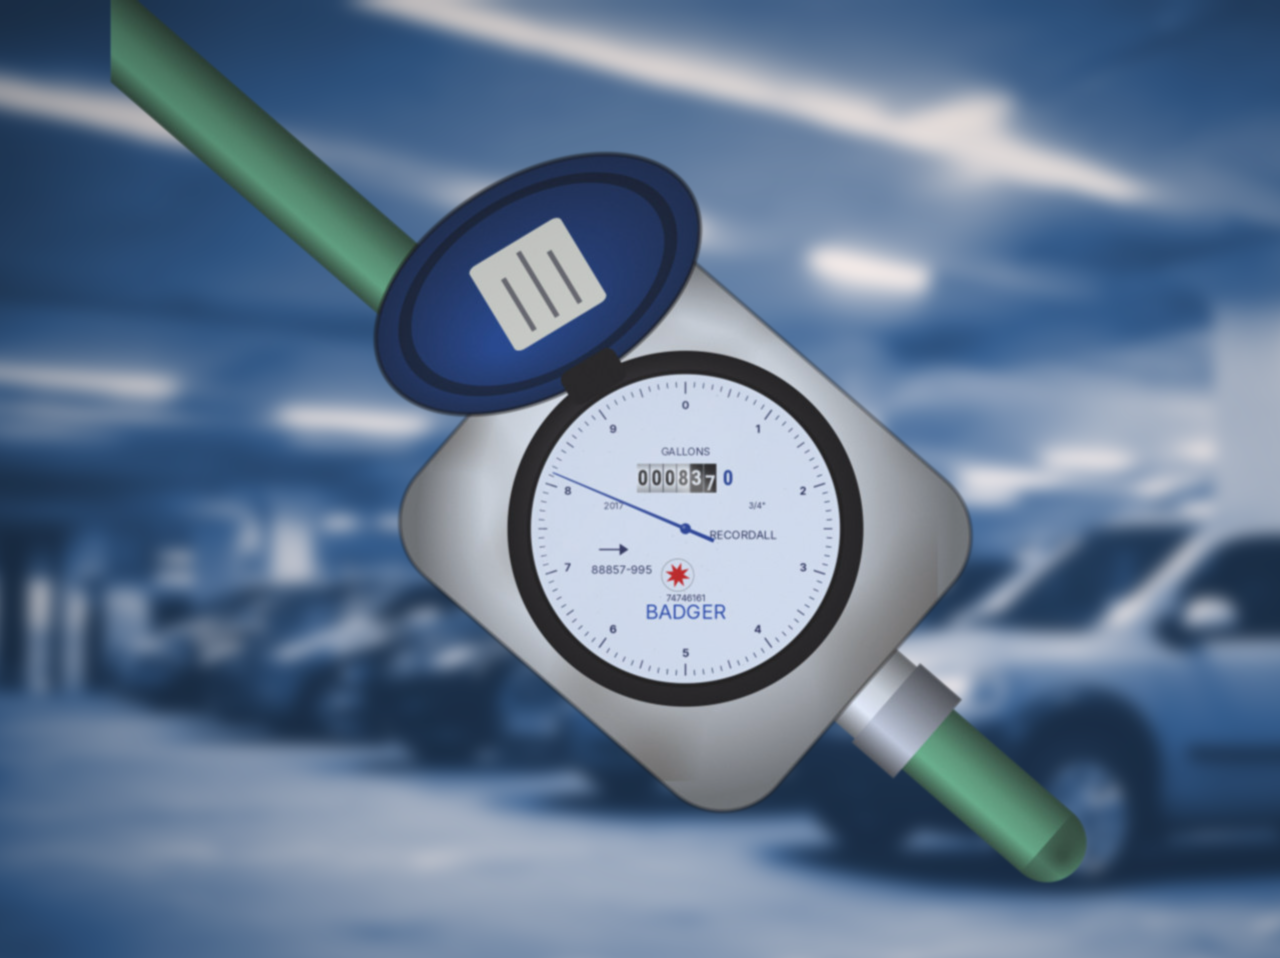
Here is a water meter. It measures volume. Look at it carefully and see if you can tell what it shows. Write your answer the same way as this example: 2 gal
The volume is 8368.1 gal
